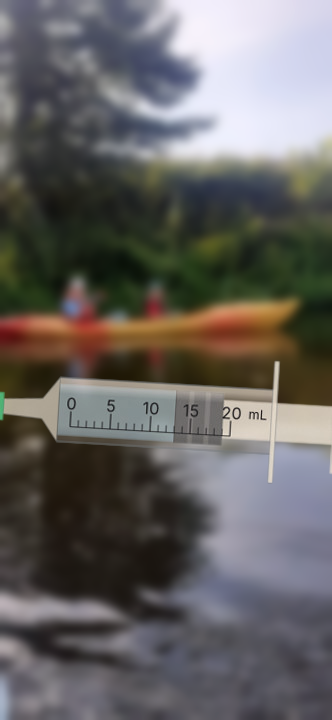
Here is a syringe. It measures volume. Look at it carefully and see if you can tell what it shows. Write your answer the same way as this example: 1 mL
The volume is 13 mL
